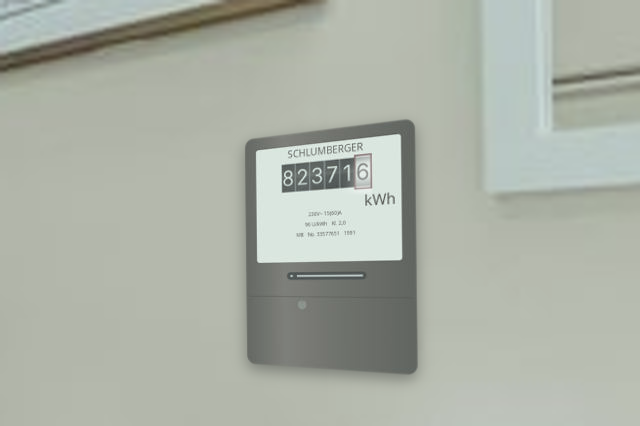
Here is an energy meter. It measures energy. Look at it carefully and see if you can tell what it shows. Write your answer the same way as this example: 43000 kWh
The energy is 82371.6 kWh
